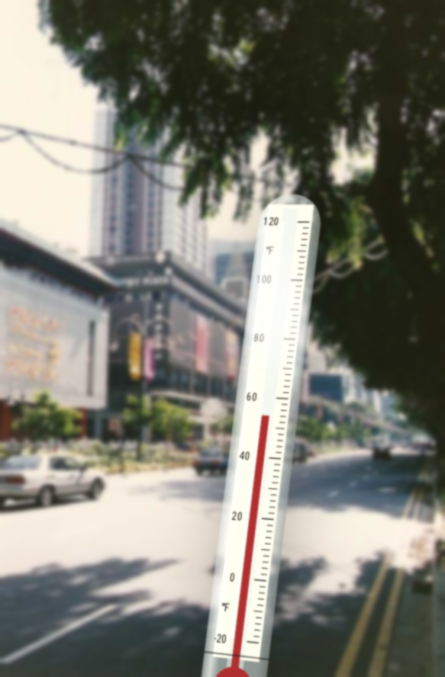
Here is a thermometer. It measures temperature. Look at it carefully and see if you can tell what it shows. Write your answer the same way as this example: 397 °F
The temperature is 54 °F
